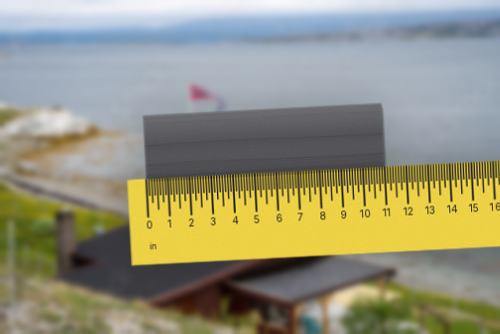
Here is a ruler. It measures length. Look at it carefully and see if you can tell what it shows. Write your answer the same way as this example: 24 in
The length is 11 in
